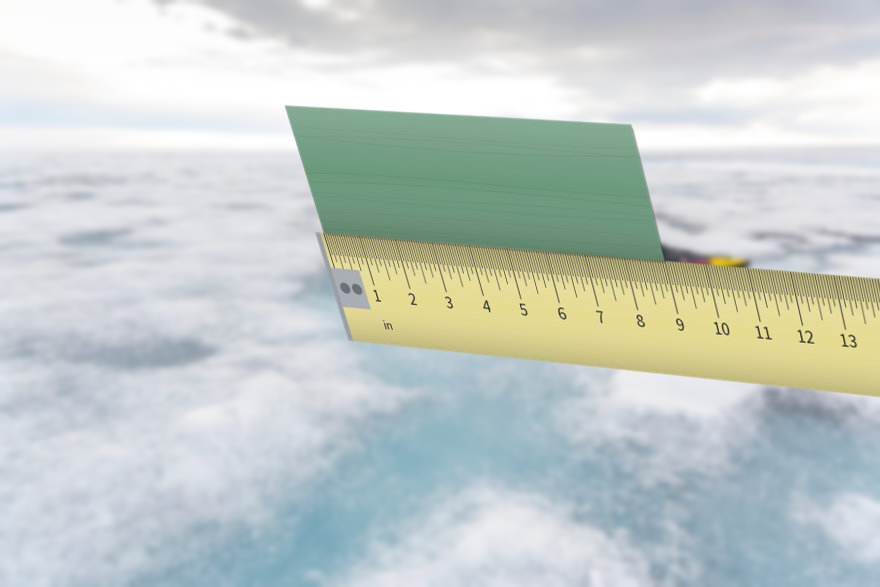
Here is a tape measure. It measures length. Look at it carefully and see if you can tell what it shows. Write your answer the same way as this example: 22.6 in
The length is 9 in
